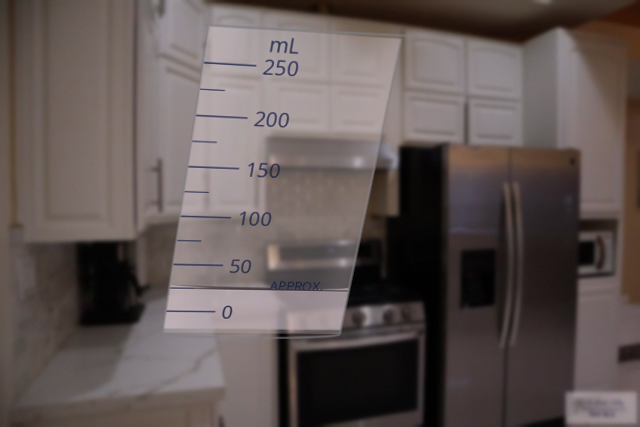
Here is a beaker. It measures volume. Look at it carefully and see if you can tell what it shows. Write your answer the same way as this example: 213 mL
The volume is 25 mL
